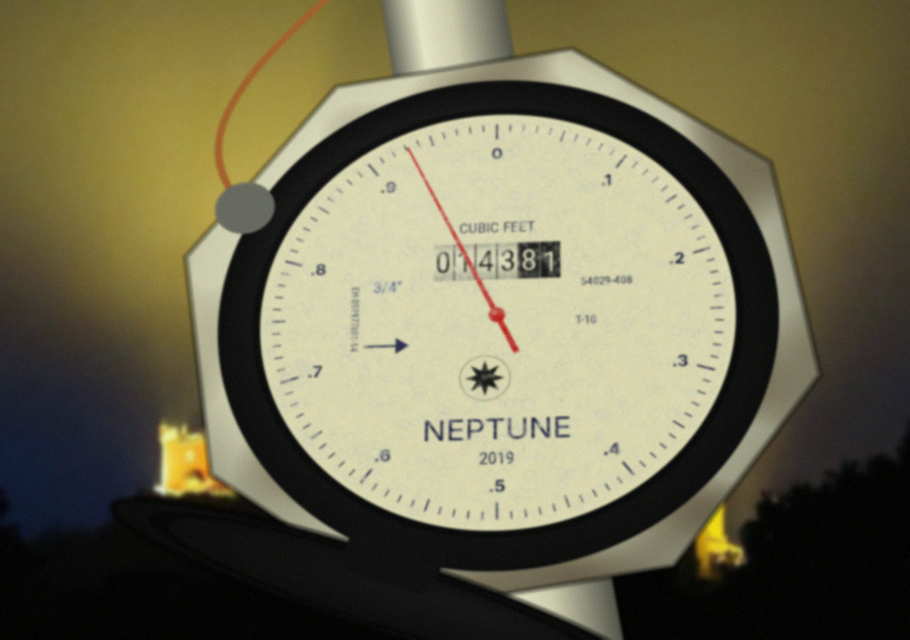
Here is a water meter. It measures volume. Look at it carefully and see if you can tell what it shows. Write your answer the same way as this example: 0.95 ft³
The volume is 14380.93 ft³
